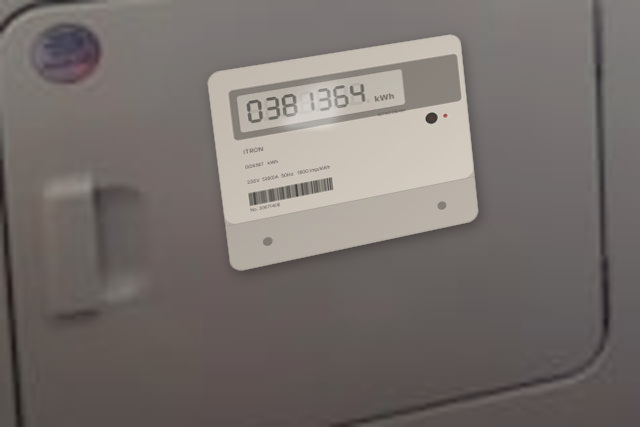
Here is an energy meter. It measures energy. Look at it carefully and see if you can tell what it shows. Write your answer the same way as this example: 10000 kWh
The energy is 381364 kWh
